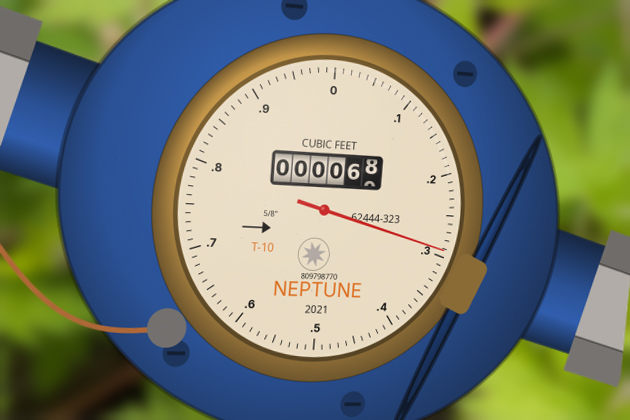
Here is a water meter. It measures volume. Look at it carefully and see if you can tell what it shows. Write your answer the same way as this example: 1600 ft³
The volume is 68.29 ft³
